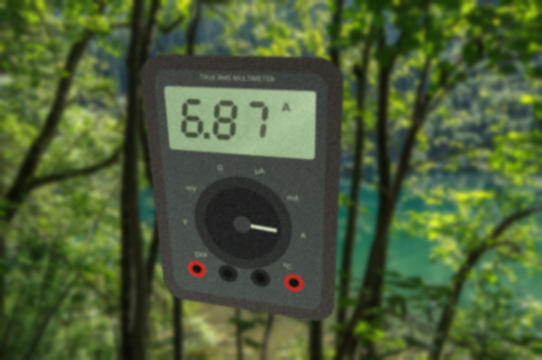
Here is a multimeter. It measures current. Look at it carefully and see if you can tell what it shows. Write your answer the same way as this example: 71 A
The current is 6.87 A
